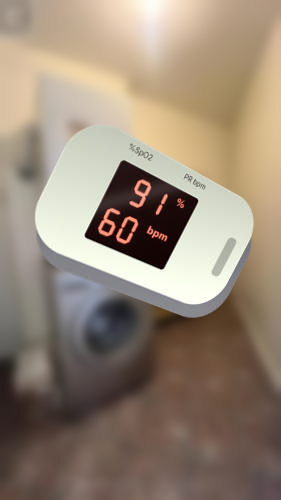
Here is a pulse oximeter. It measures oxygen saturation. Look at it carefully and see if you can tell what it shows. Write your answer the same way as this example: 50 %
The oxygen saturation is 91 %
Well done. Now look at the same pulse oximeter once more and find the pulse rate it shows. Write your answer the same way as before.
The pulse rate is 60 bpm
